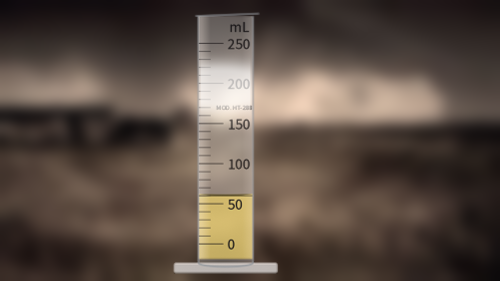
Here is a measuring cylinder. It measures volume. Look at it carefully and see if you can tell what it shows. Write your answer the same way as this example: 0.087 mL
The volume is 60 mL
